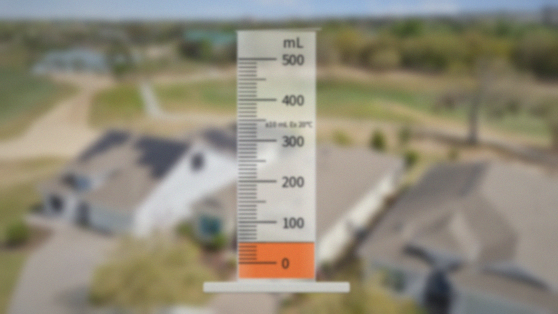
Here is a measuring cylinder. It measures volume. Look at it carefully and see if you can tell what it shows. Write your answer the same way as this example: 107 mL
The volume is 50 mL
